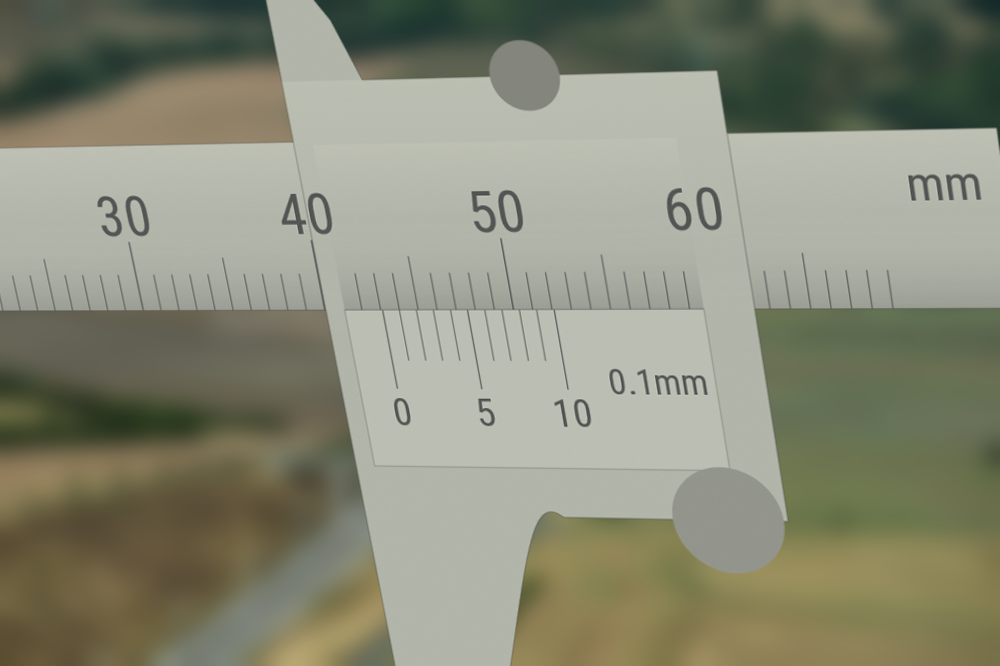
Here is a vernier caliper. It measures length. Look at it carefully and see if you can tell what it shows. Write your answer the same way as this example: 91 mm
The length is 43.1 mm
